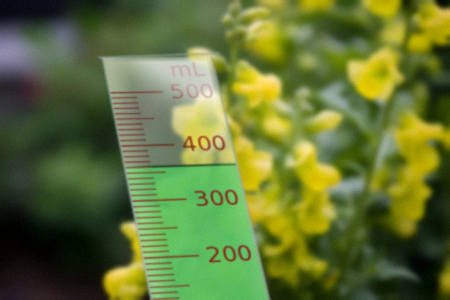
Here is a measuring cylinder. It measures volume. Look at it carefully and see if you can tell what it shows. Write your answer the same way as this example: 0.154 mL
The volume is 360 mL
